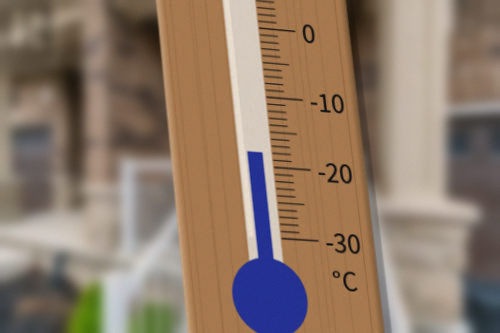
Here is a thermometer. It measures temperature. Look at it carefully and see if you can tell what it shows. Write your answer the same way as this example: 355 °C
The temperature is -18 °C
